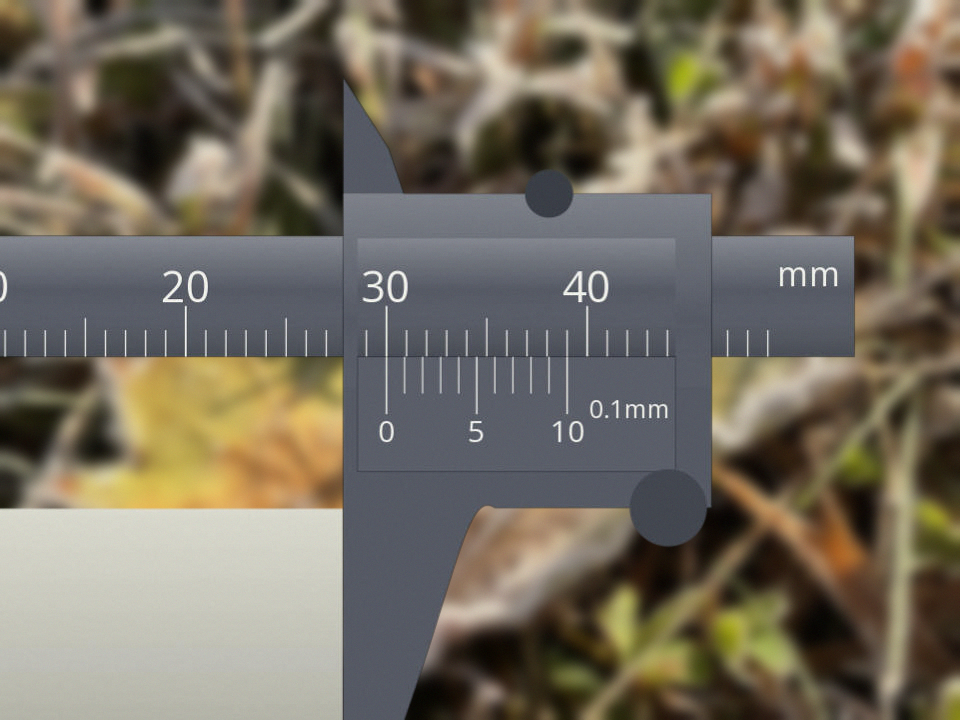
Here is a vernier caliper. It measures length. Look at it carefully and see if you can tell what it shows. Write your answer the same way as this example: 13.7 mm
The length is 30.0 mm
